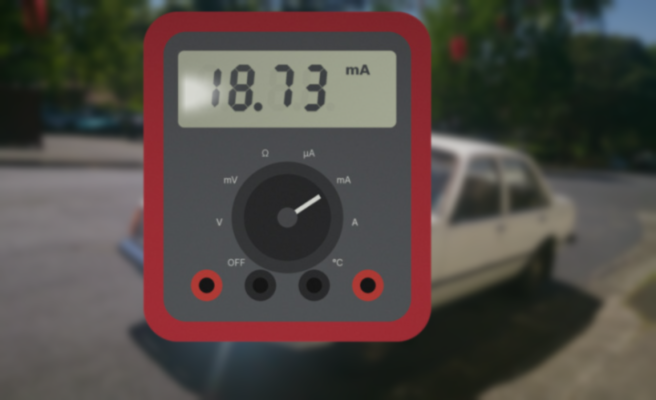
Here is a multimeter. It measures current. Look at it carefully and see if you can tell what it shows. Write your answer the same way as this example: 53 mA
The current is 18.73 mA
